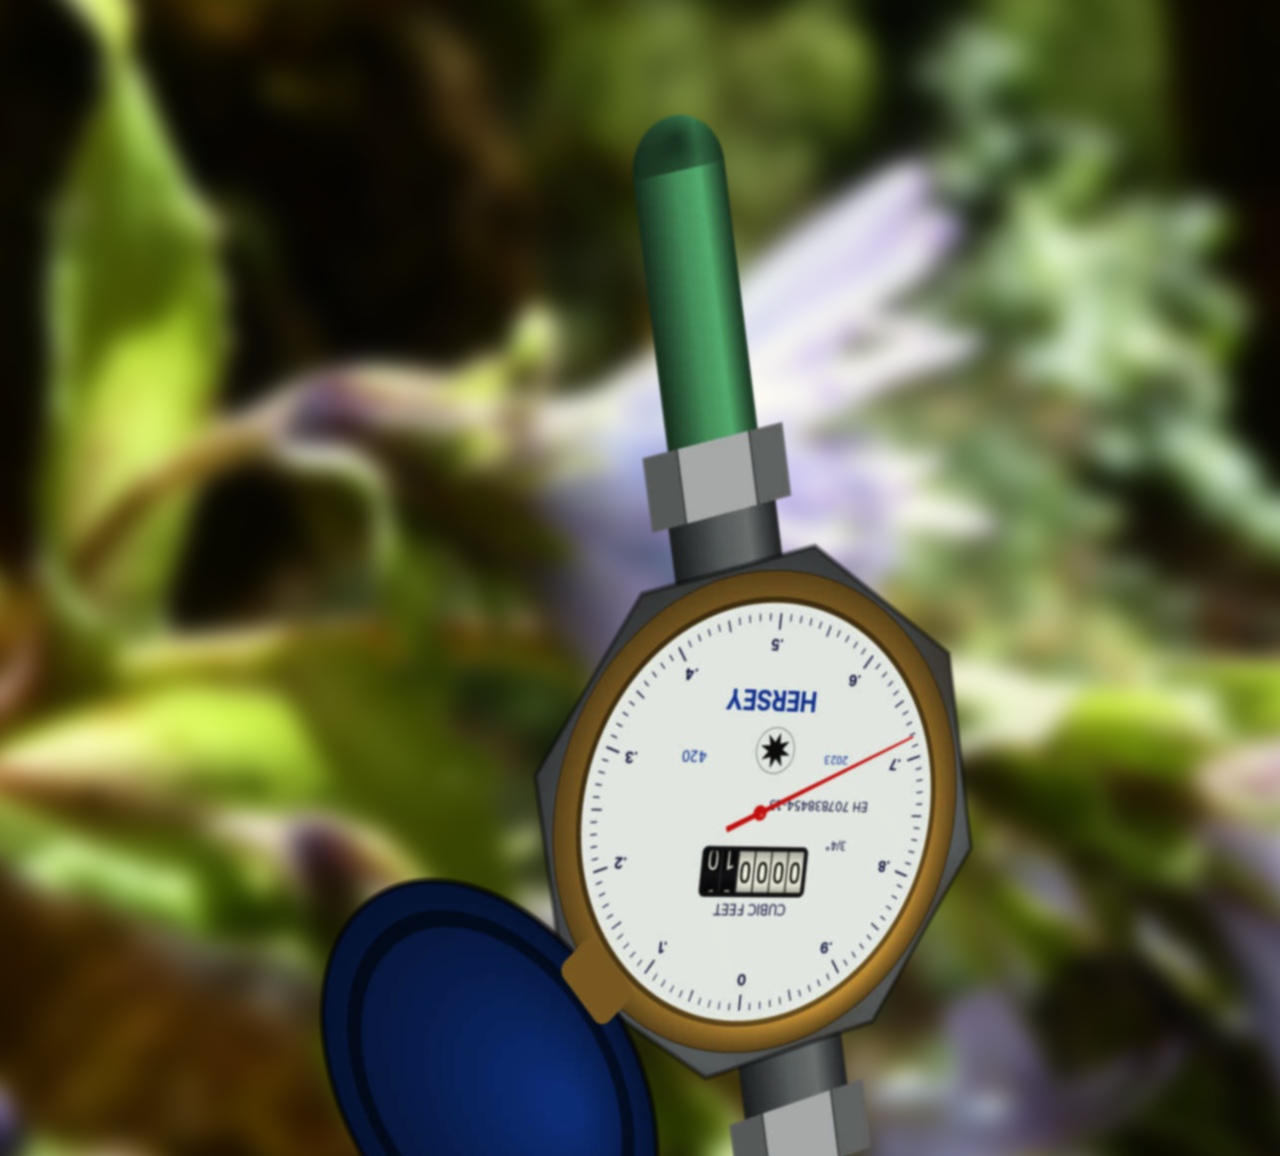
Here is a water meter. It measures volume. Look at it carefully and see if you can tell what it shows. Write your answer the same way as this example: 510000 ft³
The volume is 9.68 ft³
